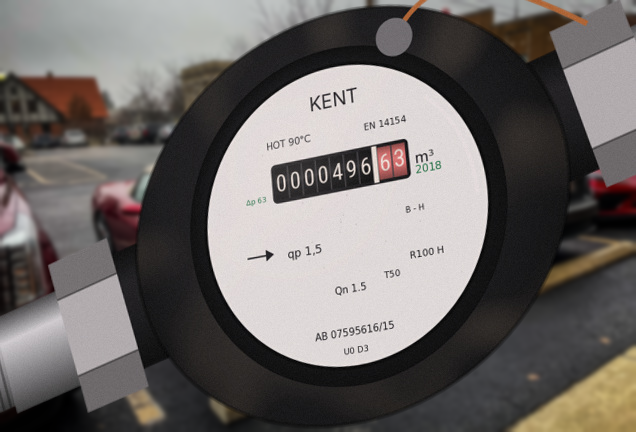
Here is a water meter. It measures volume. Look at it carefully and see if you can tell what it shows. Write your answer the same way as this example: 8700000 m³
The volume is 496.63 m³
